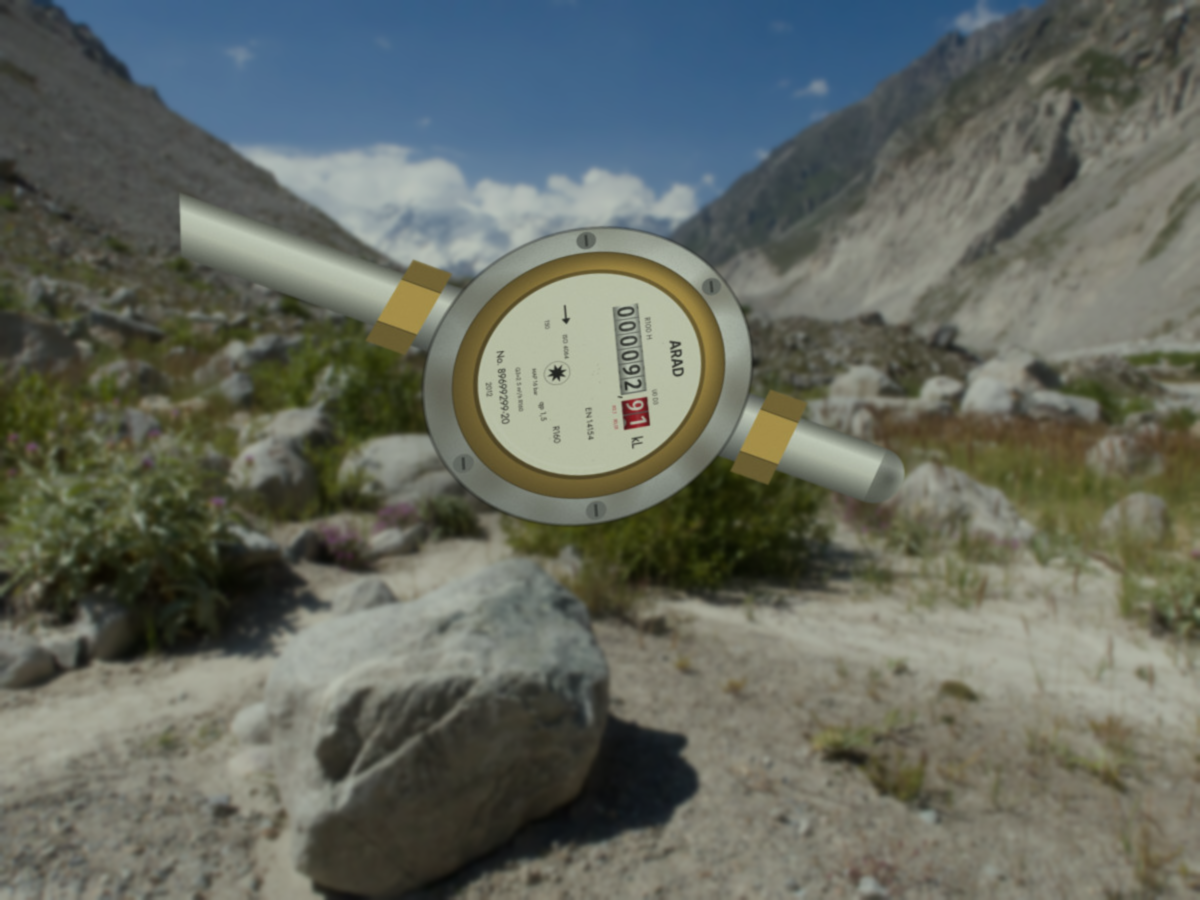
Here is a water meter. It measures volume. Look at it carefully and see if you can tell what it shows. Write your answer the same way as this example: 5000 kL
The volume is 92.91 kL
